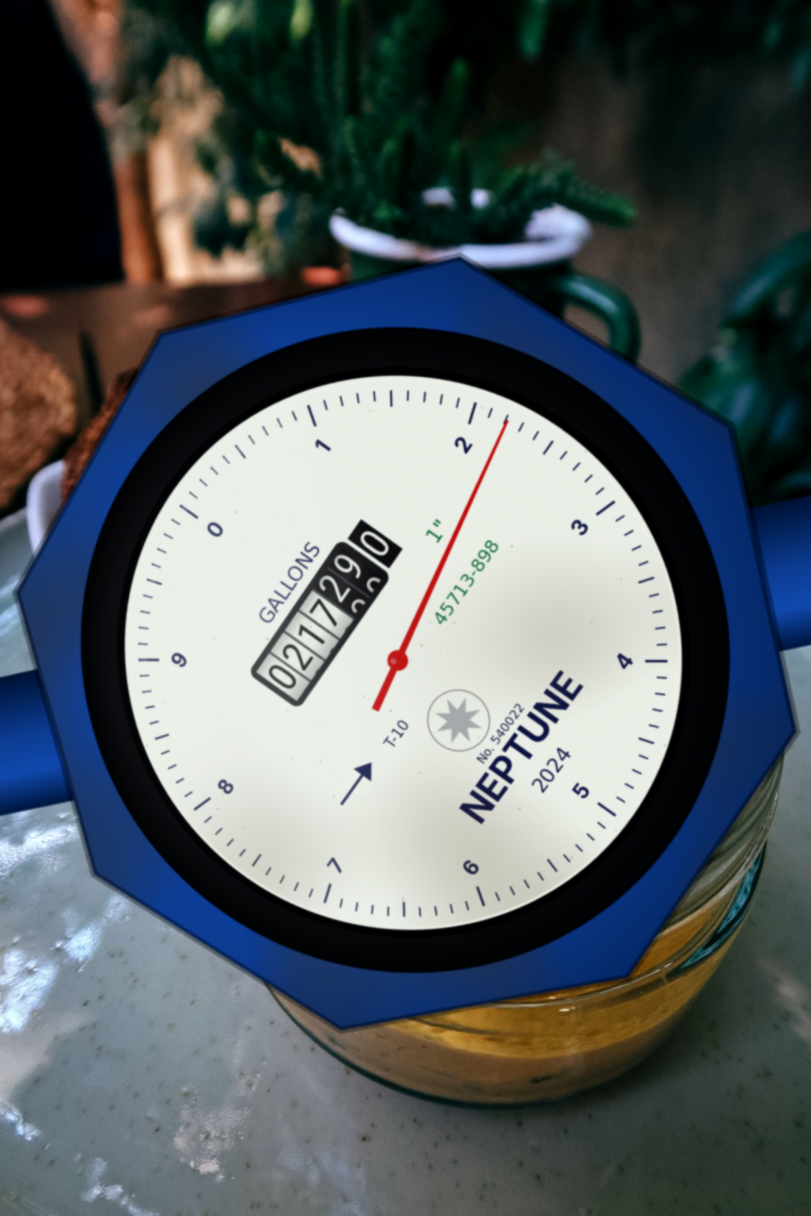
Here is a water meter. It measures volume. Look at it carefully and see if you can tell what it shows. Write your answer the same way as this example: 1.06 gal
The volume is 217292.2 gal
